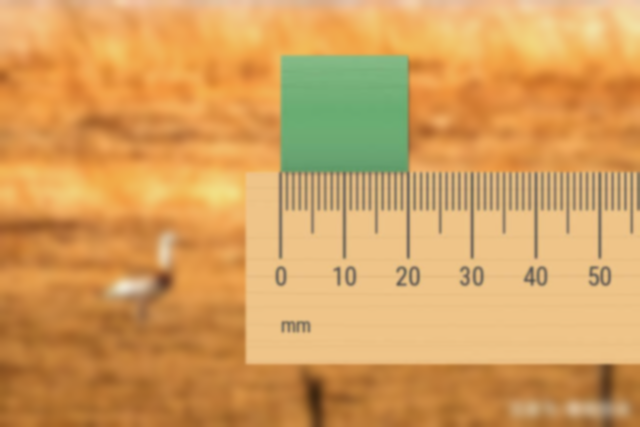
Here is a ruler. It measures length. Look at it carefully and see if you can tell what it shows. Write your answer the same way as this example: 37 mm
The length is 20 mm
